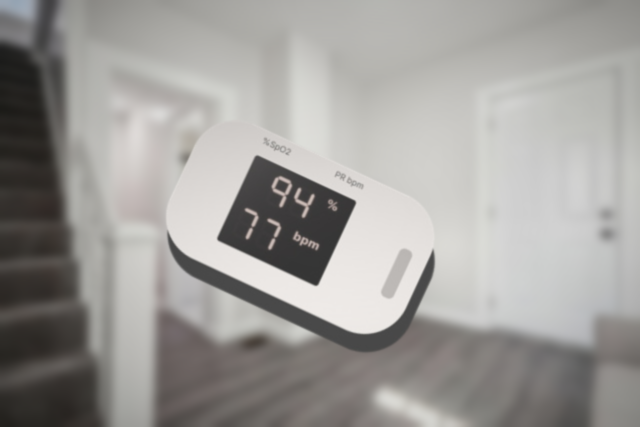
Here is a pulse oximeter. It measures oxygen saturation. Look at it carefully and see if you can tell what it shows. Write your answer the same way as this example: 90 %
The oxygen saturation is 94 %
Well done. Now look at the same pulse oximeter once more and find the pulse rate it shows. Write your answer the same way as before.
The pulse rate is 77 bpm
